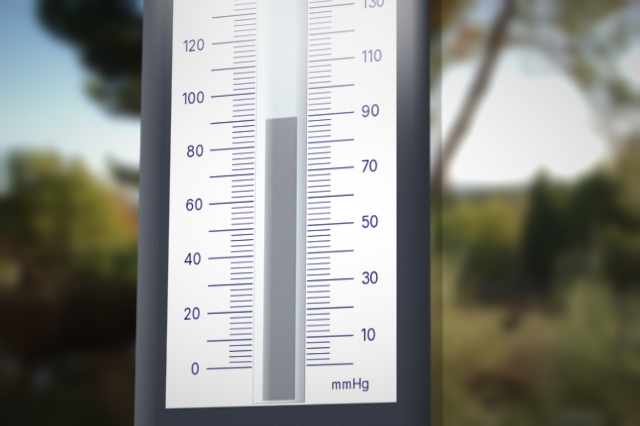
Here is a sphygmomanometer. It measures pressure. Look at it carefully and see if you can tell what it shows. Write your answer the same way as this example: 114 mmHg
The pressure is 90 mmHg
